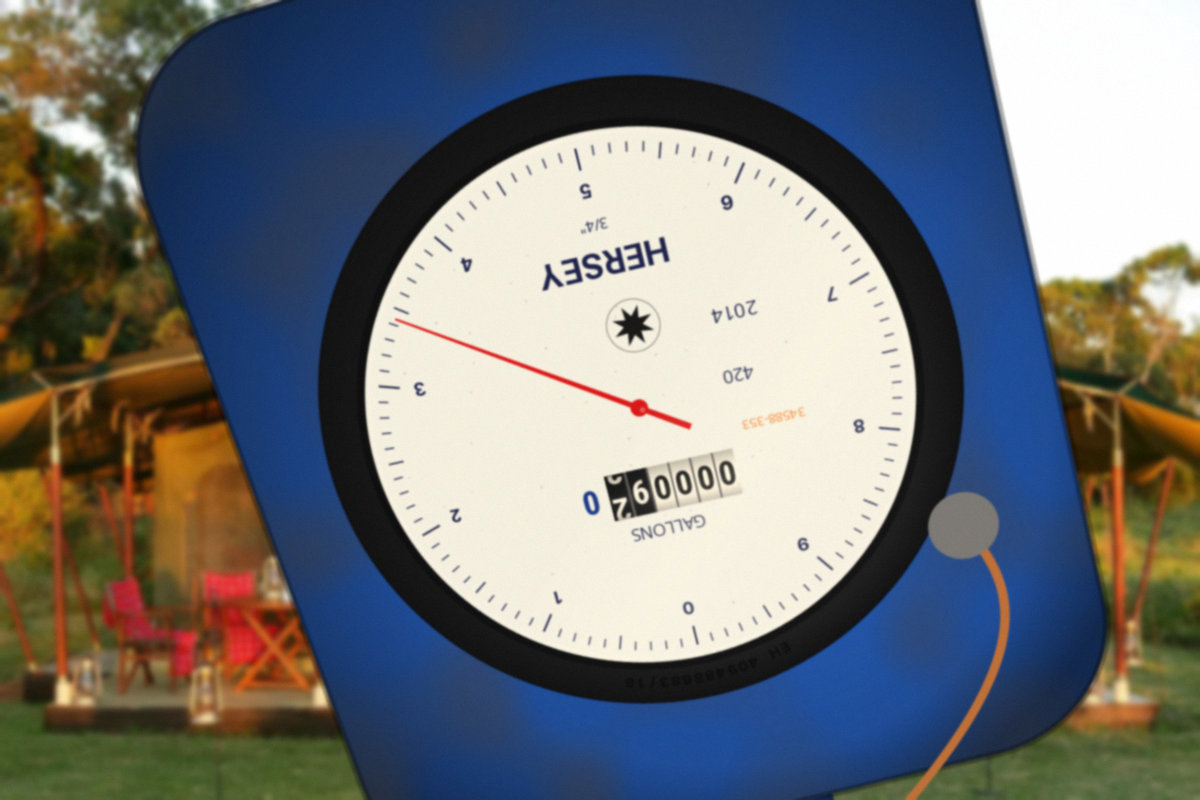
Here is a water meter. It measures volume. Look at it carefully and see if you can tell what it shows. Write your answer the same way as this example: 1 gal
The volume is 923.4 gal
